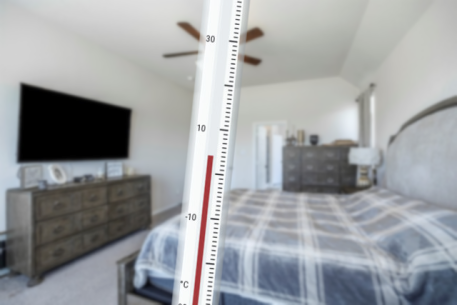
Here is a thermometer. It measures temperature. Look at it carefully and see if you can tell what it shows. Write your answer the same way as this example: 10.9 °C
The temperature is 4 °C
